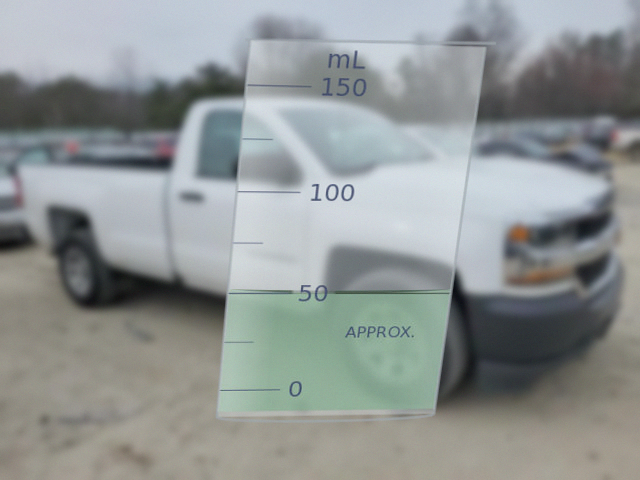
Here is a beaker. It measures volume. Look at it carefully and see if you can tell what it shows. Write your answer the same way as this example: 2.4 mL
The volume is 50 mL
